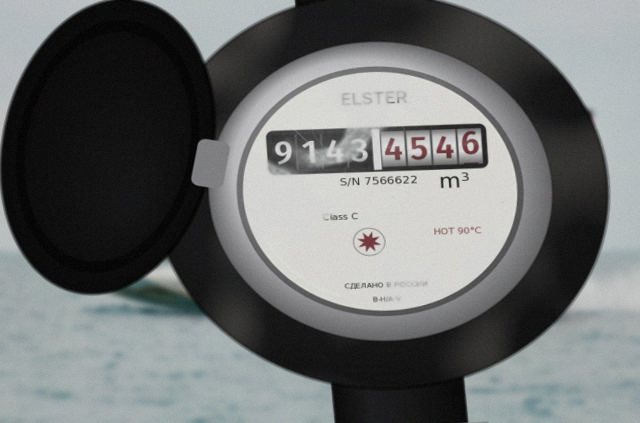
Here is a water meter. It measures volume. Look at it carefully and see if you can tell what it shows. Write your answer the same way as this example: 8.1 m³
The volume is 9143.4546 m³
